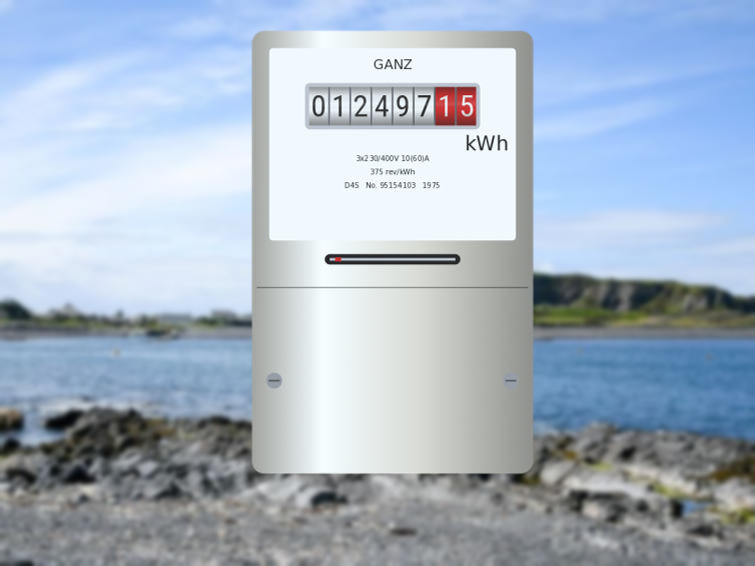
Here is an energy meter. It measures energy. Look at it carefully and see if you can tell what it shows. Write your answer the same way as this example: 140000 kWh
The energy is 12497.15 kWh
